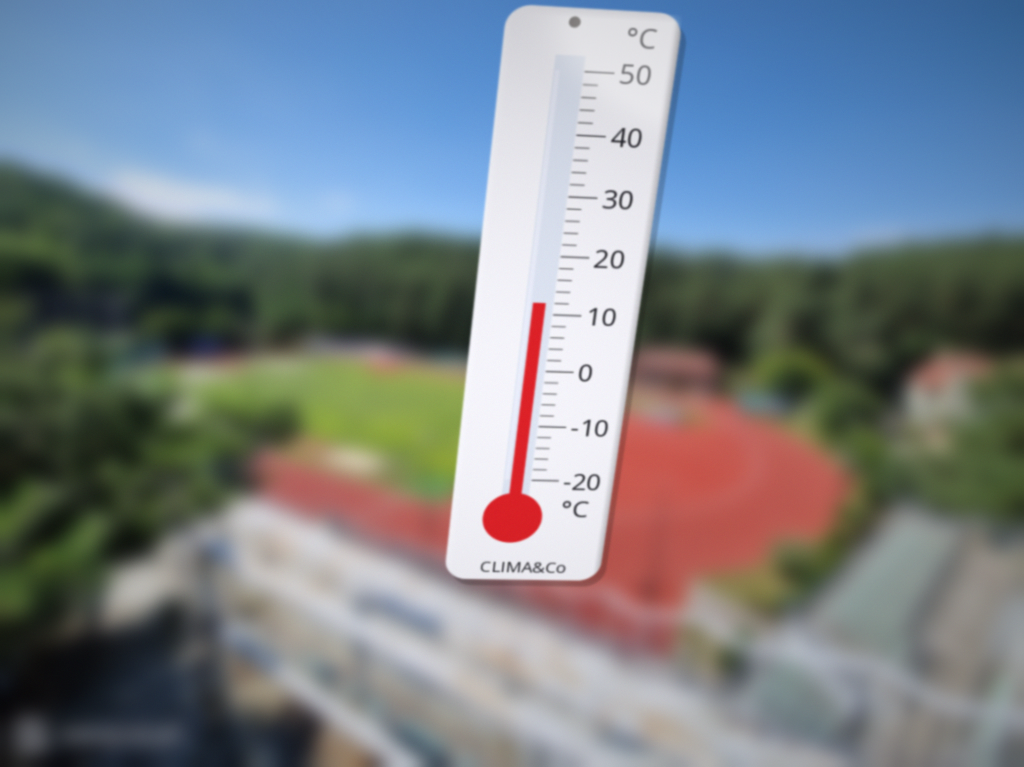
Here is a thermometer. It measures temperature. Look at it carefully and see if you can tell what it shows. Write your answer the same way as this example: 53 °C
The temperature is 12 °C
